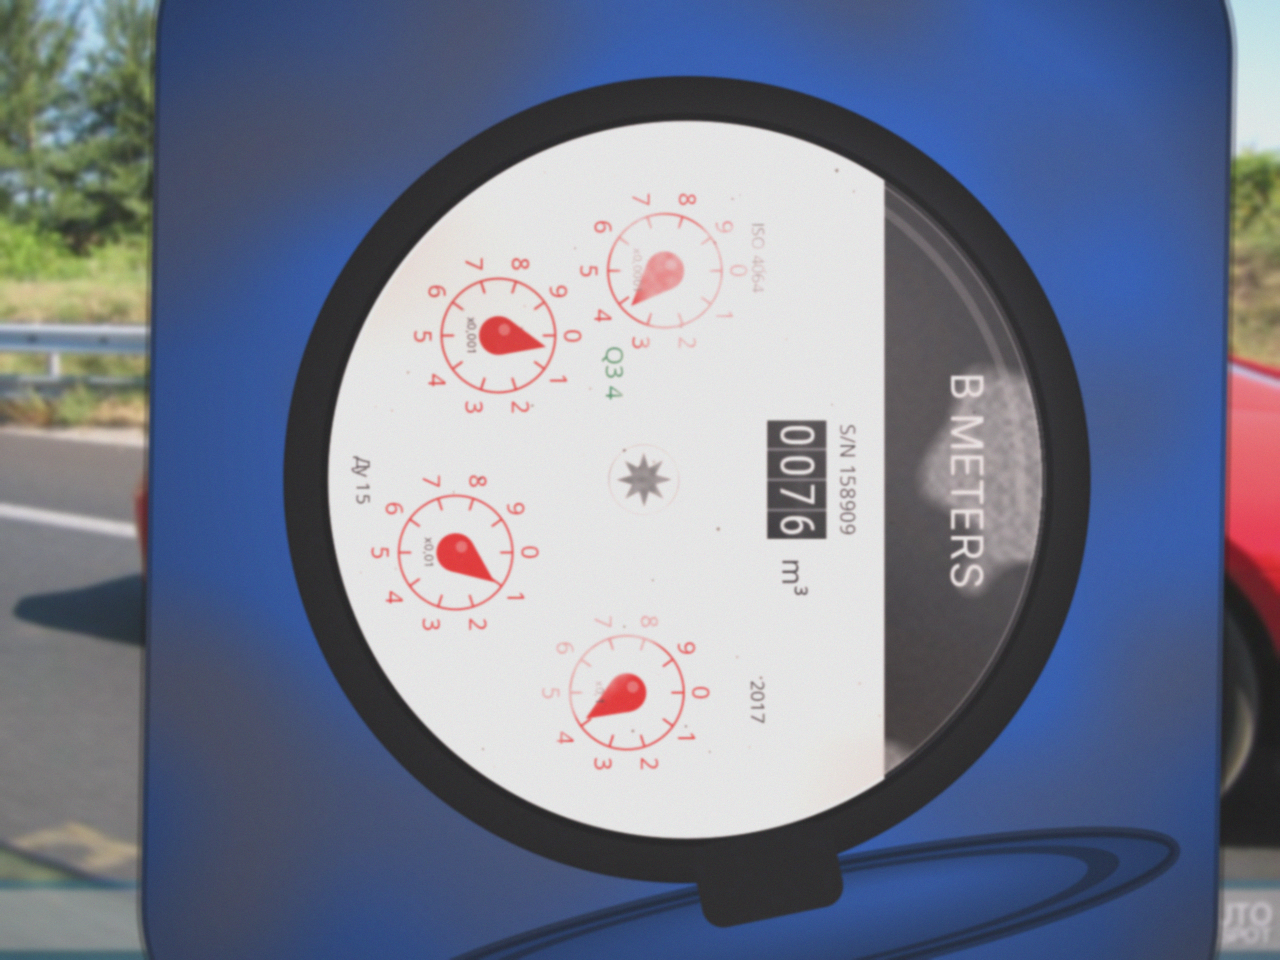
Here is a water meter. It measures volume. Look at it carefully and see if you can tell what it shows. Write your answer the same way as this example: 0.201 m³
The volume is 76.4103 m³
